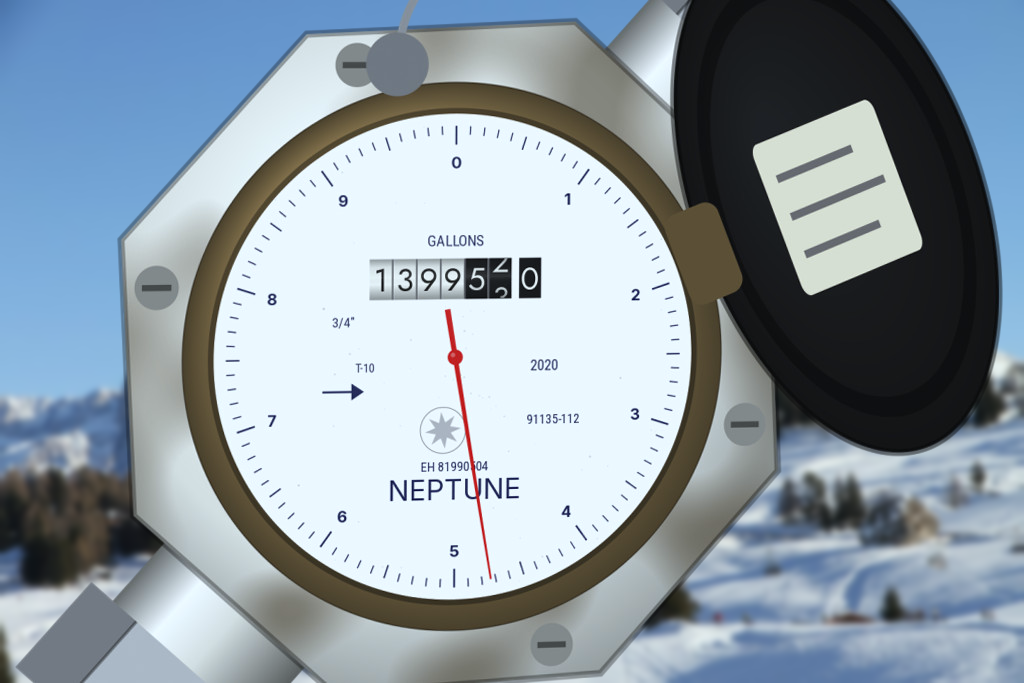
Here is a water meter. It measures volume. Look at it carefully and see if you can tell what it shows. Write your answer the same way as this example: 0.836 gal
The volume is 1399524.7 gal
